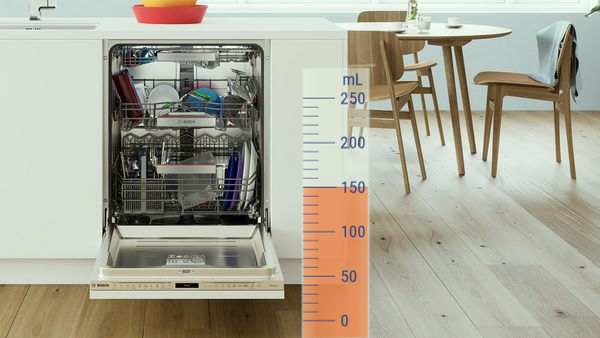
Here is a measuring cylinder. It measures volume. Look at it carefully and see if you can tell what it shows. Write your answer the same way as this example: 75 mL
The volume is 150 mL
